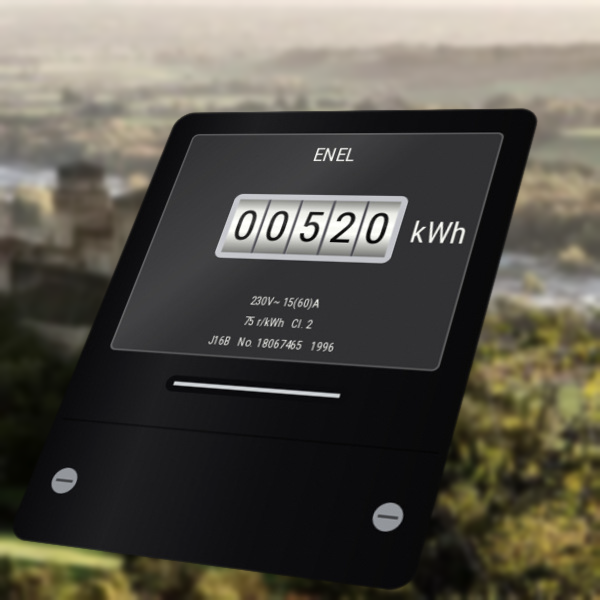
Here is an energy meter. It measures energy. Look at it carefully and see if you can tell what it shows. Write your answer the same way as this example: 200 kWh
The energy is 520 kWh
